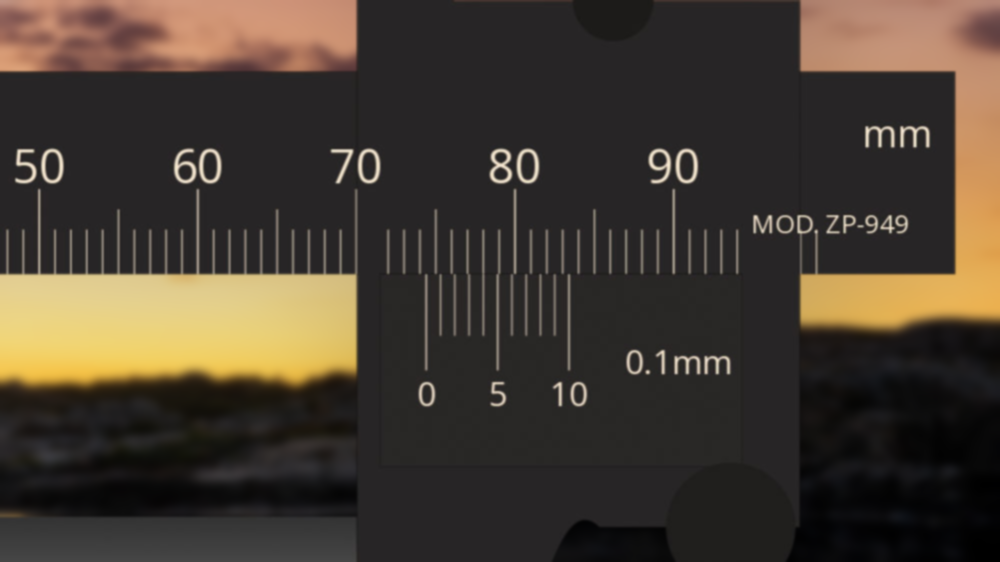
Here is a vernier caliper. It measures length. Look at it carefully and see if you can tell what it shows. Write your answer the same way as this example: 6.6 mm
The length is 74.4 mm
